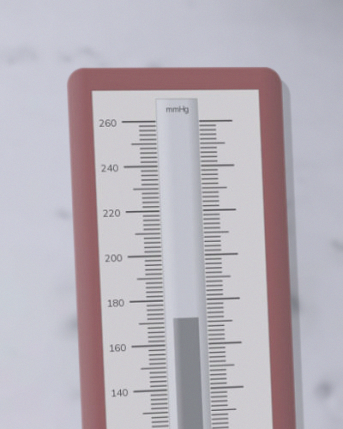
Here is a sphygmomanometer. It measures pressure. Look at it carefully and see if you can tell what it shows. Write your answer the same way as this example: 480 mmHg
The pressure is 172 mmHg
